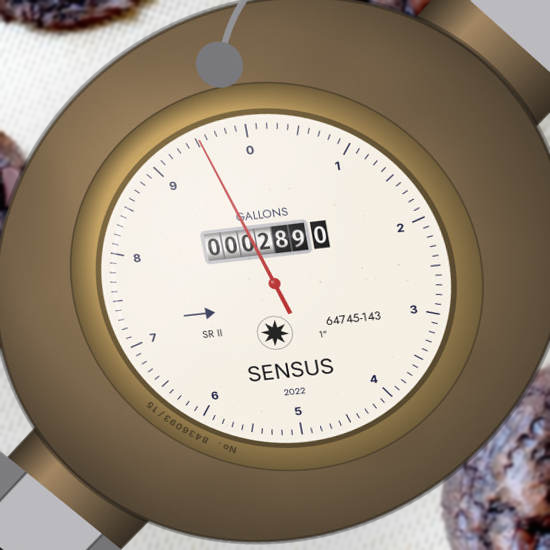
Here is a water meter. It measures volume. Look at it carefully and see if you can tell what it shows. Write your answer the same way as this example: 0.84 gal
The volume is 2889.5 gal
